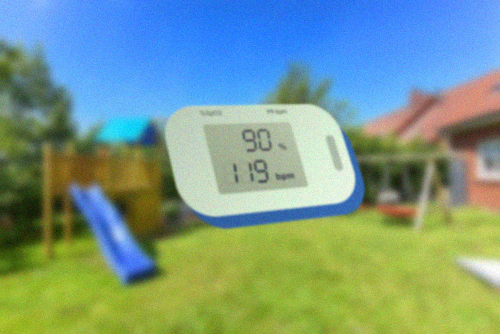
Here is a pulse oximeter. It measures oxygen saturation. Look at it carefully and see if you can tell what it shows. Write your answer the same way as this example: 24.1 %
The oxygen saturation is 90 %
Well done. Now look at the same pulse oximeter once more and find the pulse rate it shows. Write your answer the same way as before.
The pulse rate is 119 bpm
